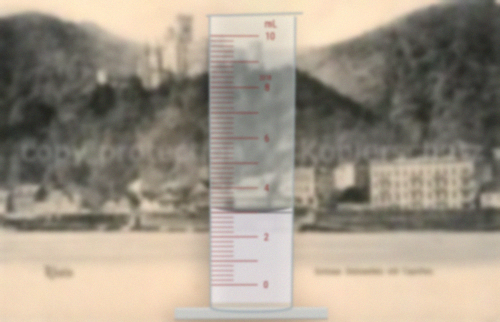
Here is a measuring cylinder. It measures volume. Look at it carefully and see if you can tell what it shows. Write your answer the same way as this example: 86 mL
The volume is 3 mL
